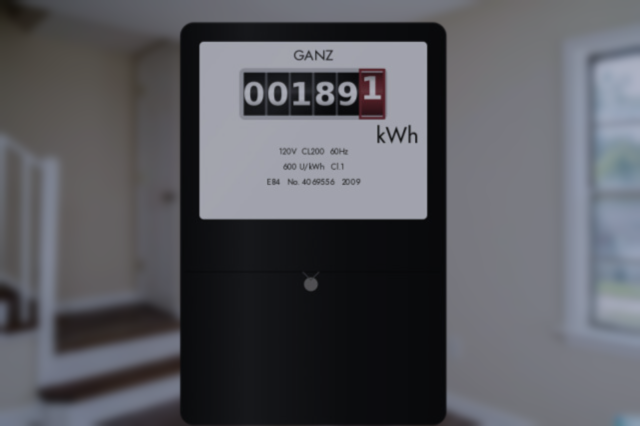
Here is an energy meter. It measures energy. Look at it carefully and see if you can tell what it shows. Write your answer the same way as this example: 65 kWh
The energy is 189.1 kWh
